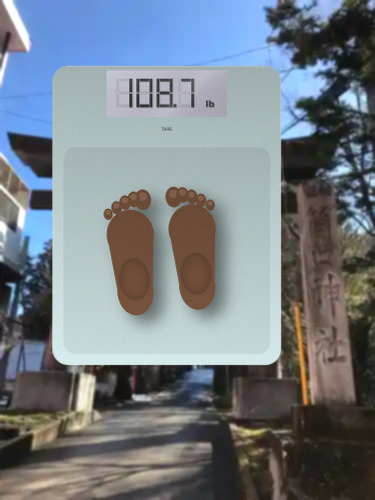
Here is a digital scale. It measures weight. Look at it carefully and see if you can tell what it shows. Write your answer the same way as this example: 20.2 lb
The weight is 108.7 lb
